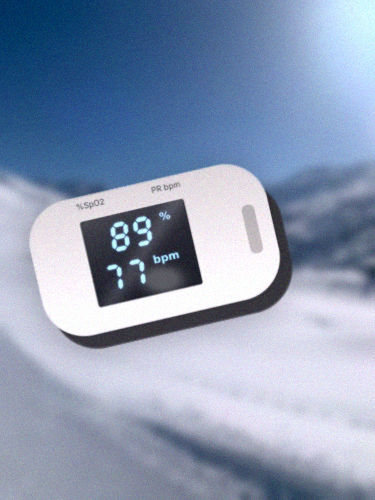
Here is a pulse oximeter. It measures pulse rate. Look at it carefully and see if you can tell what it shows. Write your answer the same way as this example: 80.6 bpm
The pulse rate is 77 bpm
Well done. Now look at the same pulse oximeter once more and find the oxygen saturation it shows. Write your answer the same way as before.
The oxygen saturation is 89 %
